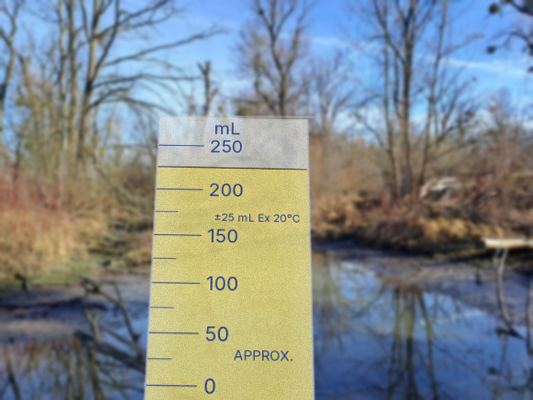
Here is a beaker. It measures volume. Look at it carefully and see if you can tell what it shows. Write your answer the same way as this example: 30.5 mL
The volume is 225 mL
